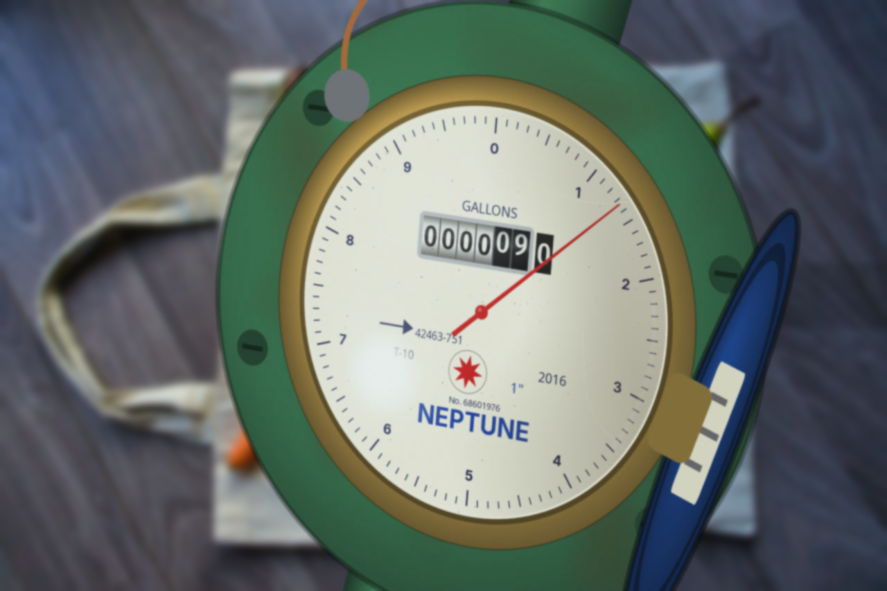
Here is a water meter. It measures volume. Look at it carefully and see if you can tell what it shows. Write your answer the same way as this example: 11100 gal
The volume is 91.3 gal
